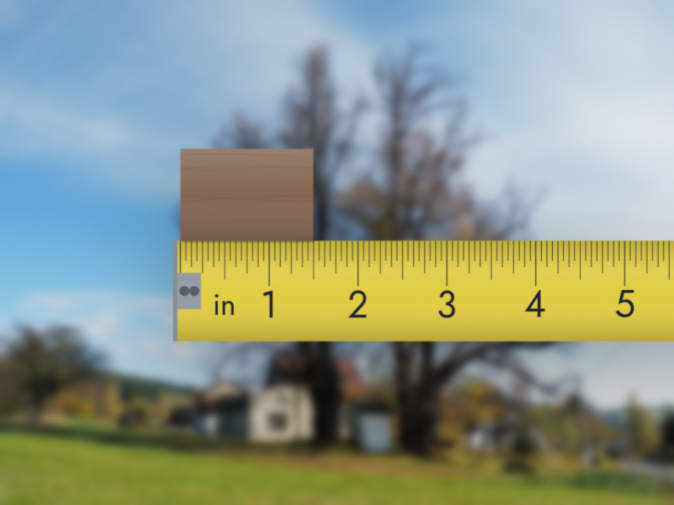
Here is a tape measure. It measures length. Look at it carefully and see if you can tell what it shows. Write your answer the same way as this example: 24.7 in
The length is 1.5 in
